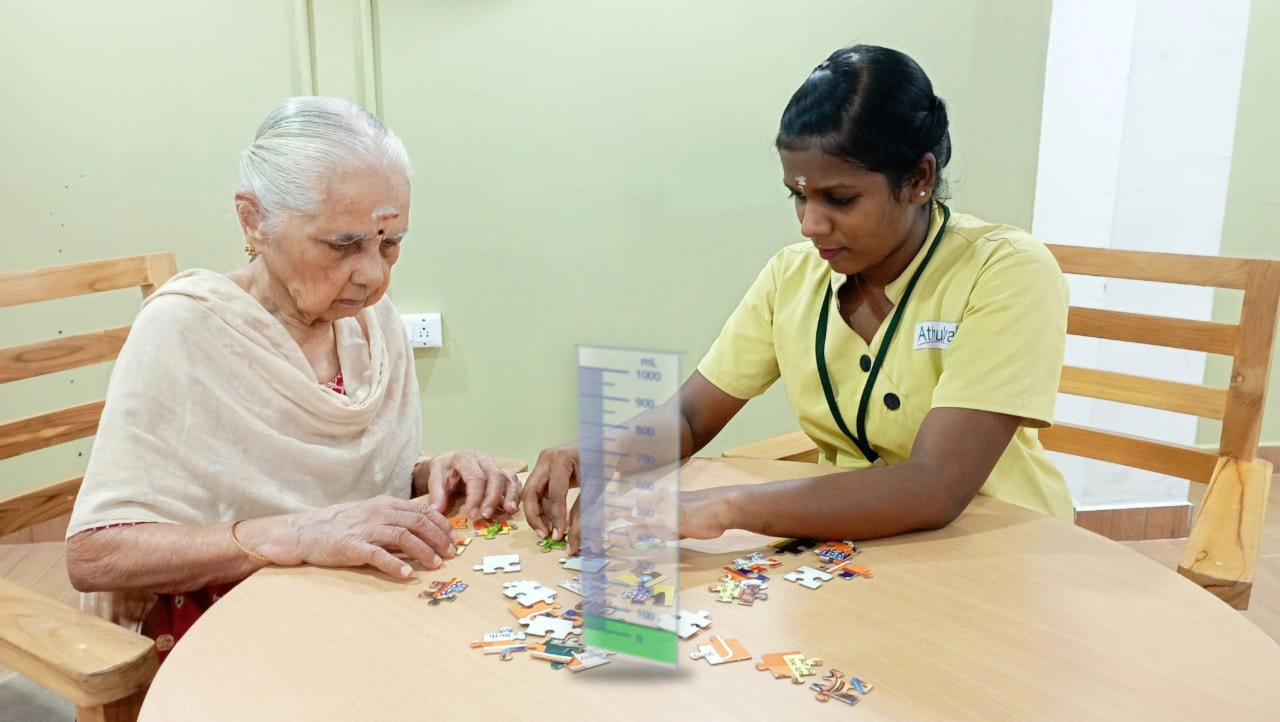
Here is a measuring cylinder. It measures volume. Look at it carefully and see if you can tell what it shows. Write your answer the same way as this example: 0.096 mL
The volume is 50 mL
